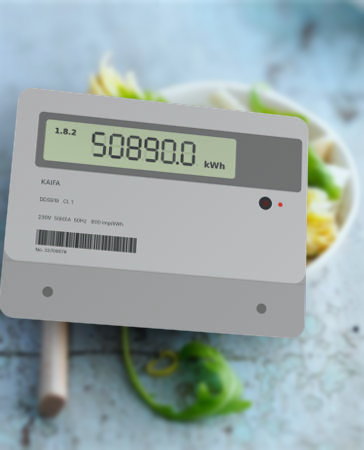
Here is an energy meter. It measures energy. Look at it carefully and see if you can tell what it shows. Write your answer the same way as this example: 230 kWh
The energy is 50890.0 kWh
